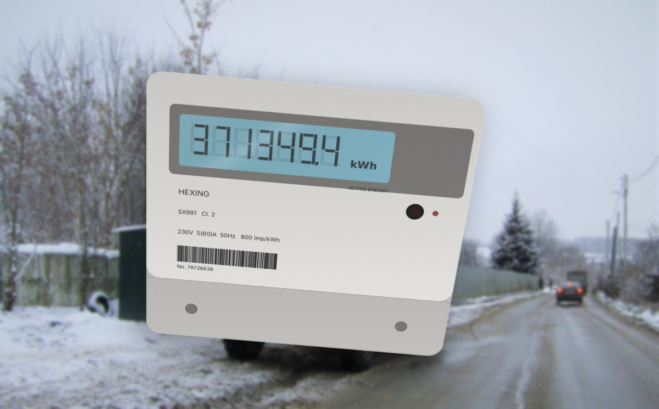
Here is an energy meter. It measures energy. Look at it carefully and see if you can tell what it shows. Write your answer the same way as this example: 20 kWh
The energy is 371349.4 kWh
